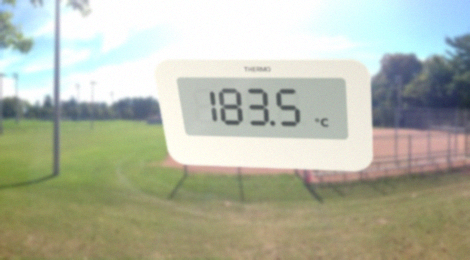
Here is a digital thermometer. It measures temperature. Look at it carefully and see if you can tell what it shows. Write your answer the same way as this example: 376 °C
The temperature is 183.5 °C
